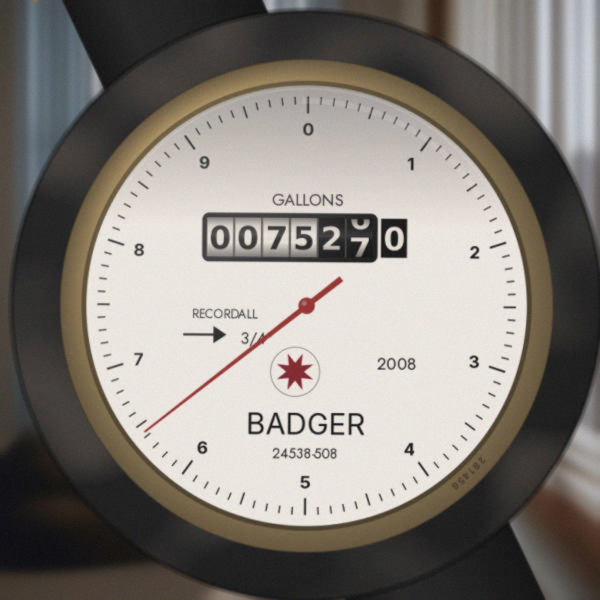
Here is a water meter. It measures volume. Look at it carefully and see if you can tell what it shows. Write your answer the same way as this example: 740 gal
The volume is 75266.4 gal
